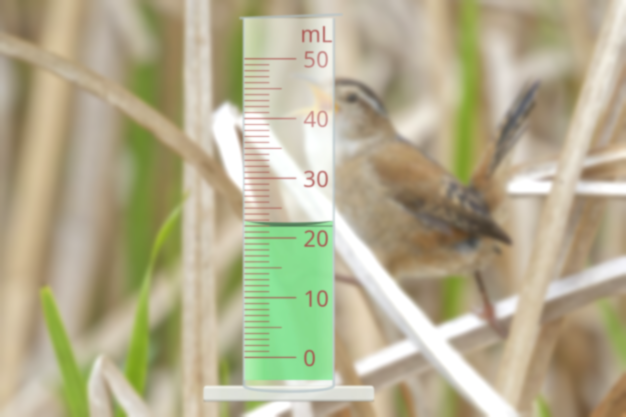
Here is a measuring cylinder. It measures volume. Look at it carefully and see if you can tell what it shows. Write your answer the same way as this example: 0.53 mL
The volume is 22 mL
